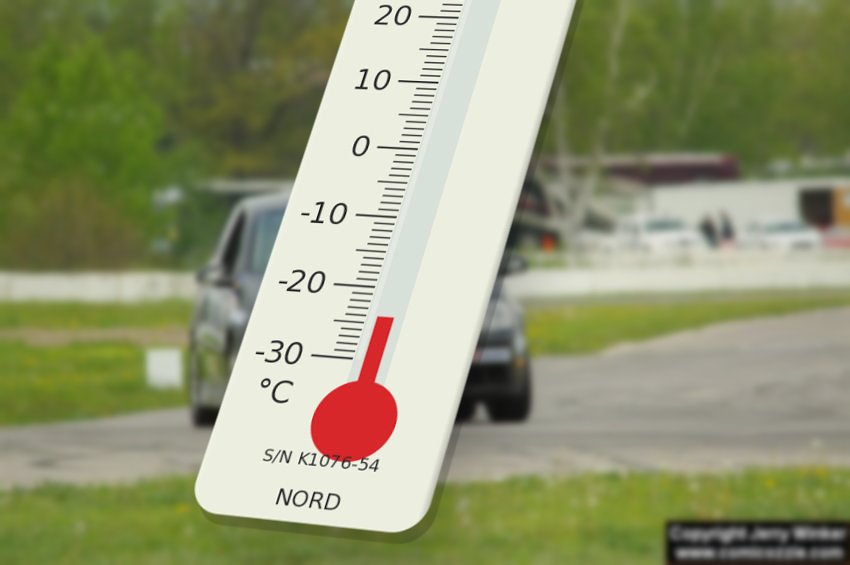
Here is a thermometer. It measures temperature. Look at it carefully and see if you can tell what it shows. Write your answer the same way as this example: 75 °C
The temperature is -24 °C
